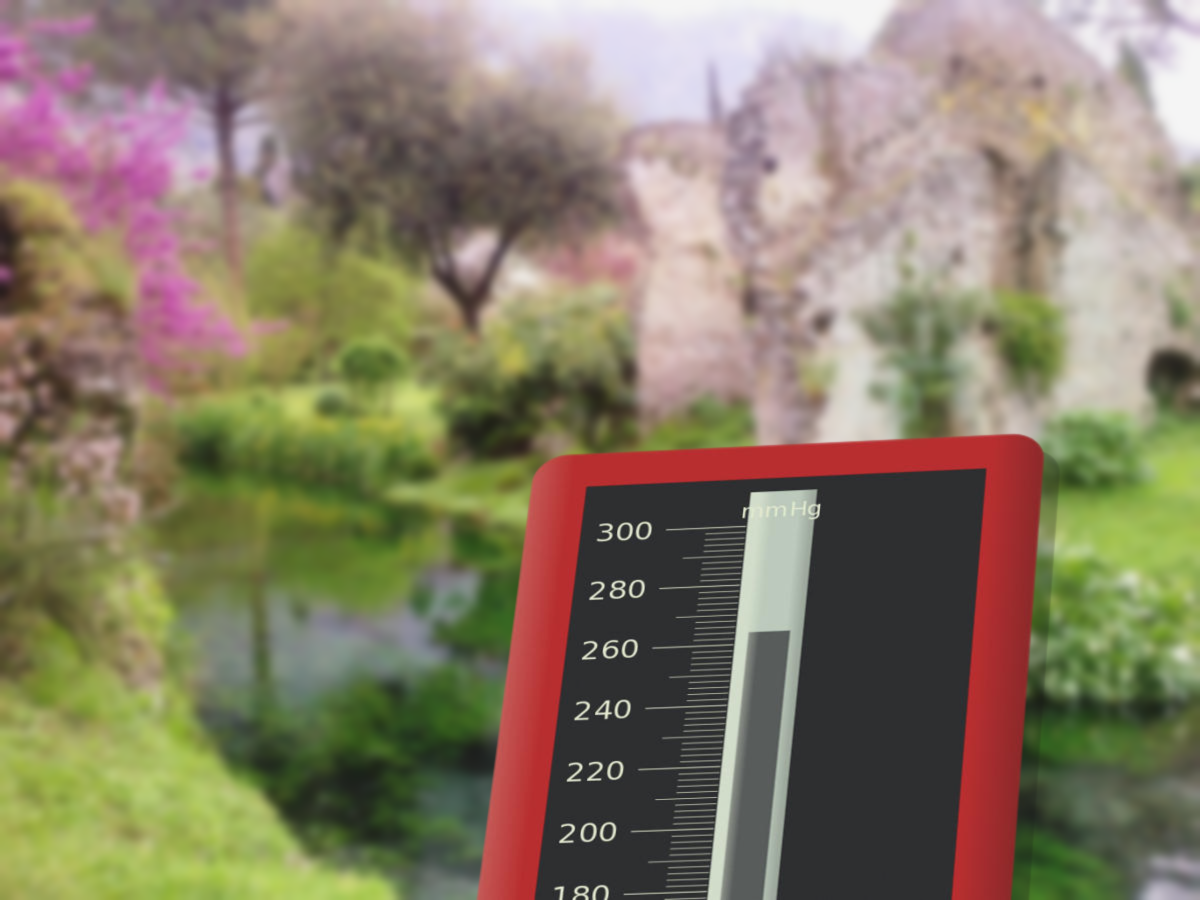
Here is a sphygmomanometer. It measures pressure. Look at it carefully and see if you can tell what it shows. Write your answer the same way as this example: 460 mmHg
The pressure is 264 mmHg
